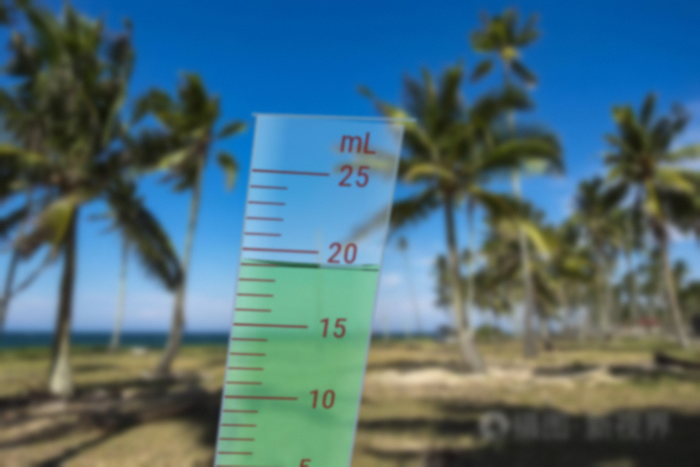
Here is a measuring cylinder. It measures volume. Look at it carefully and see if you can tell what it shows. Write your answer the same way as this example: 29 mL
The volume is 19 mL
